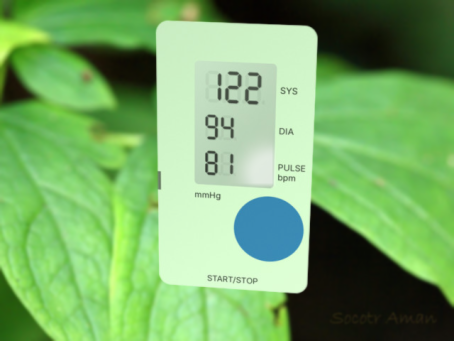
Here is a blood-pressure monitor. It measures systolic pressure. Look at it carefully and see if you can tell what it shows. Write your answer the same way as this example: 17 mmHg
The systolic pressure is 122 mmHg
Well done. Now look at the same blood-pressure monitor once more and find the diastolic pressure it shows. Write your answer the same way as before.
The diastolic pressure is 94 mmHg
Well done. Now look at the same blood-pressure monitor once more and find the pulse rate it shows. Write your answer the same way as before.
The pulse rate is 81 bpm
